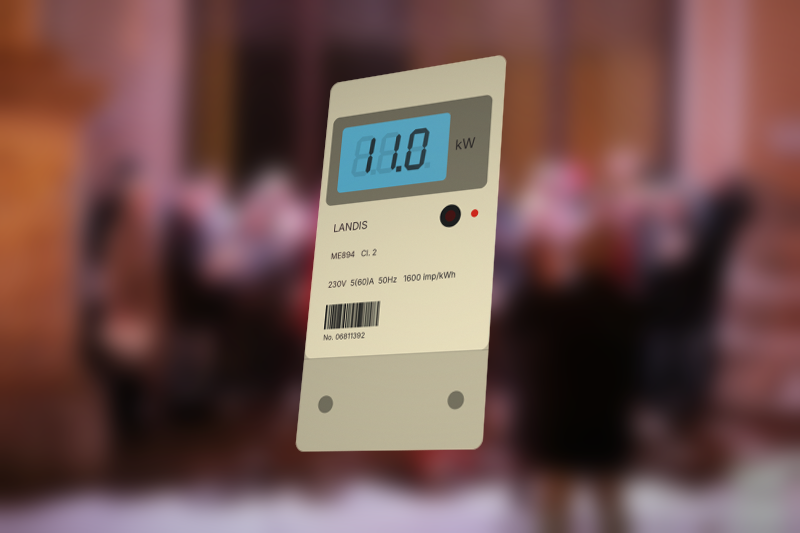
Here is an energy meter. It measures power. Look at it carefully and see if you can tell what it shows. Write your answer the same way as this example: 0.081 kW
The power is 11.0 kW
